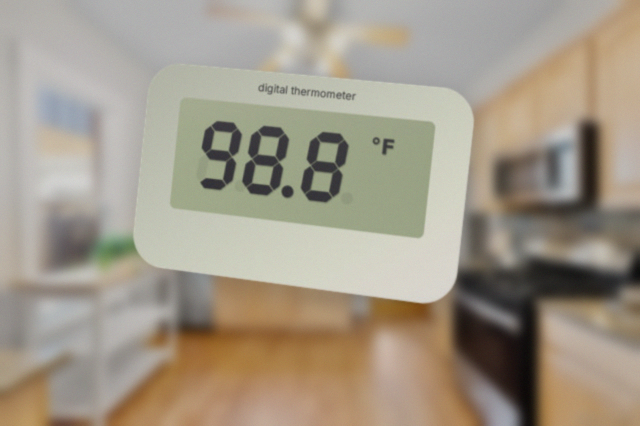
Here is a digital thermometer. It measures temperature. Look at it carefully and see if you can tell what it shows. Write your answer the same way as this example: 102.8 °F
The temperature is 98.8 °F
